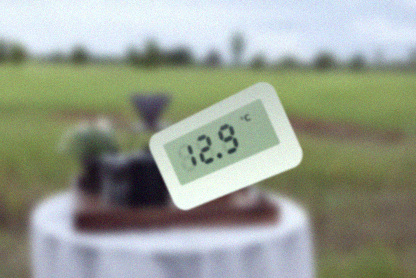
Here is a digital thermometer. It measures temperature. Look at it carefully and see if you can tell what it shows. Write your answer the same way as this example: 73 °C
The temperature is 12.9 °C
